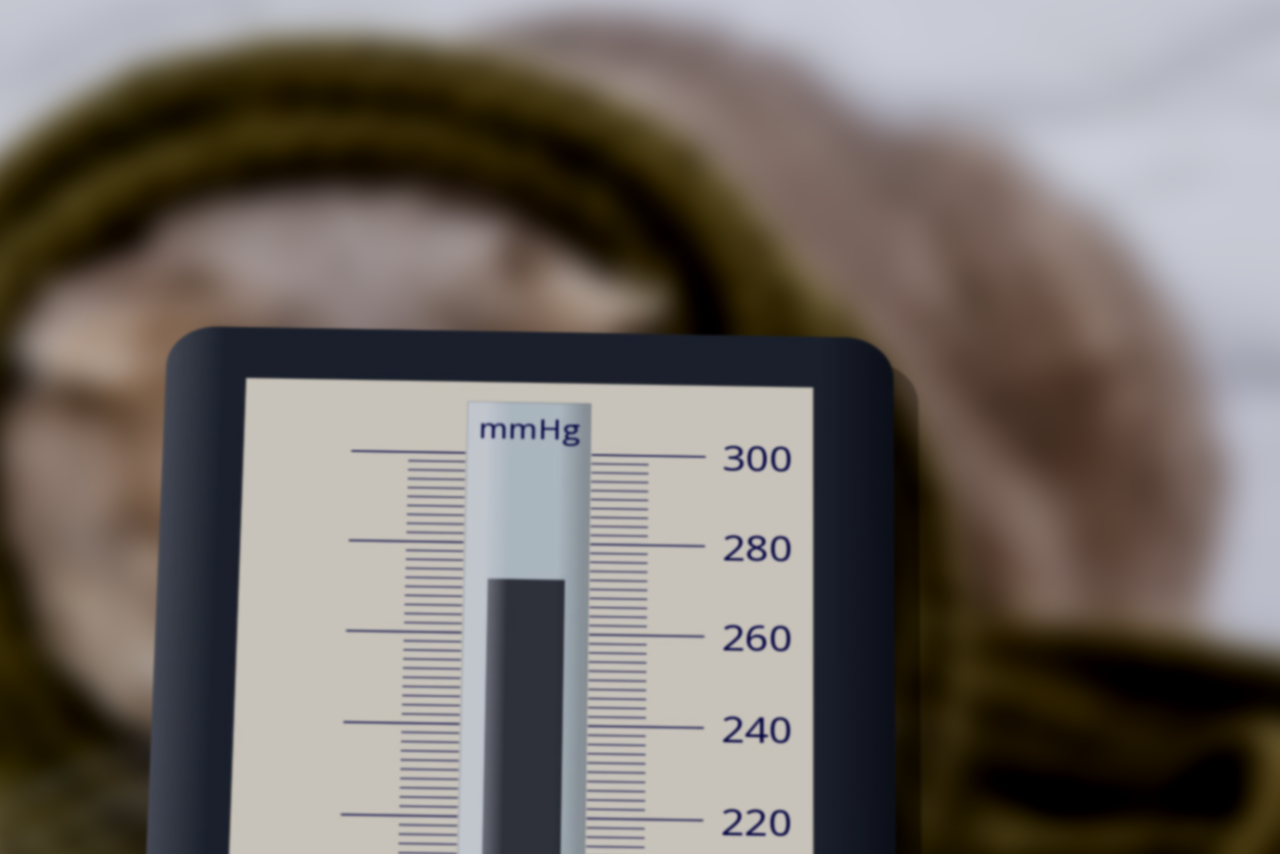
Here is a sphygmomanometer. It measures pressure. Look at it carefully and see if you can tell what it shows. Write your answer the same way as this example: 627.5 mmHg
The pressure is 272 mmHg
